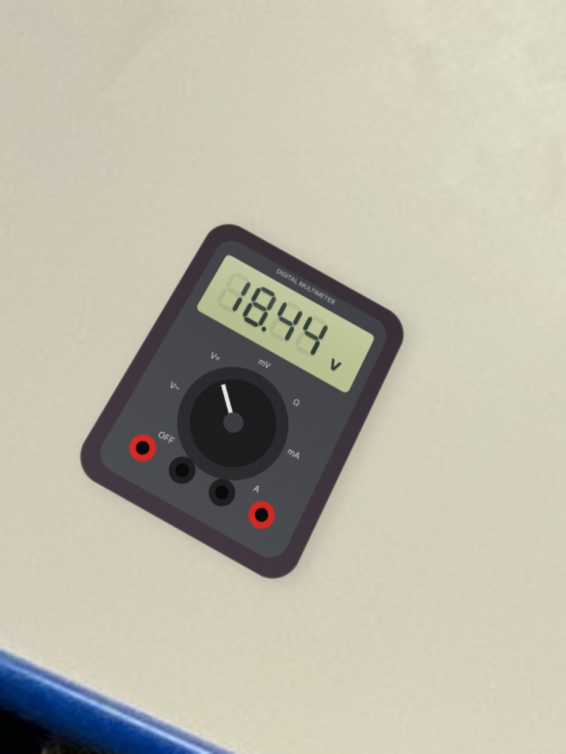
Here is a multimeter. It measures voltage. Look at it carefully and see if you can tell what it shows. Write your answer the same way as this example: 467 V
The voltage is 18.44 V
